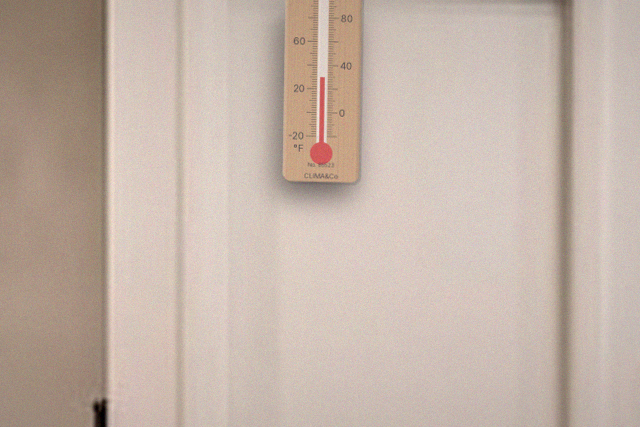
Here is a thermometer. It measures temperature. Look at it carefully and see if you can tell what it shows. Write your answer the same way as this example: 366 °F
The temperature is 30 °F
